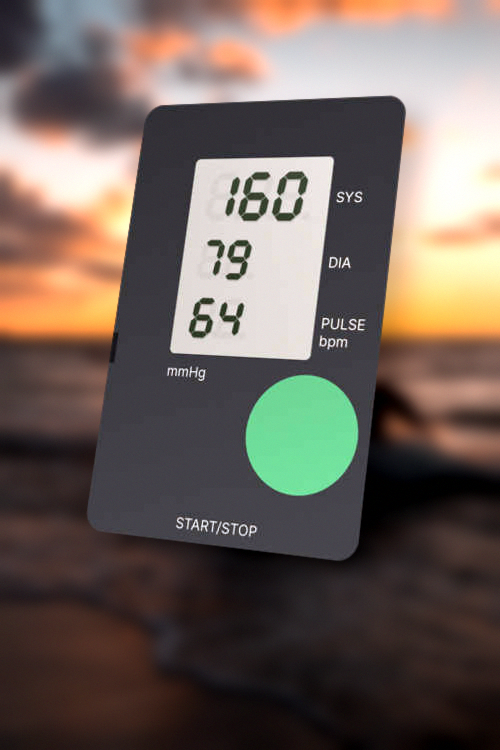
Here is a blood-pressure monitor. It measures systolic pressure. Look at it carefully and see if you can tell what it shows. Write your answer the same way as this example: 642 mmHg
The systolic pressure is 160 mmHg
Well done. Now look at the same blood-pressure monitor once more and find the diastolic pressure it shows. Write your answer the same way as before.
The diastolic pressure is 79 mmHg
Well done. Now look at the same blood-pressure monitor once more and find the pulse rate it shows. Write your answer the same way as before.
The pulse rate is 64 bpm
